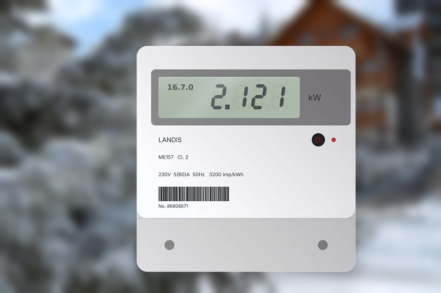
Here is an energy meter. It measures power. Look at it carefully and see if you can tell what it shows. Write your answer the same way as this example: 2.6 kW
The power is 2.121 kW
